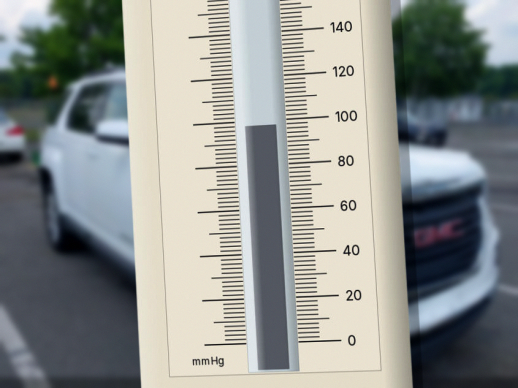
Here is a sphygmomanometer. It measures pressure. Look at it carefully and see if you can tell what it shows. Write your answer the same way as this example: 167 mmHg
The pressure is 98 mmHg
